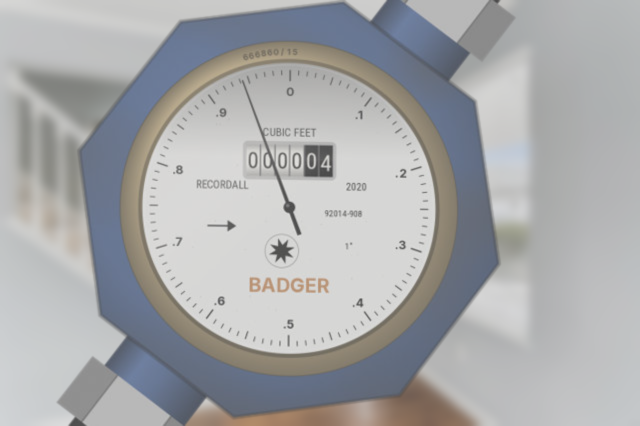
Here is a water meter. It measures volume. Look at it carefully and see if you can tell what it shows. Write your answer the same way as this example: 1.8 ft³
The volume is 3.94 ft³
